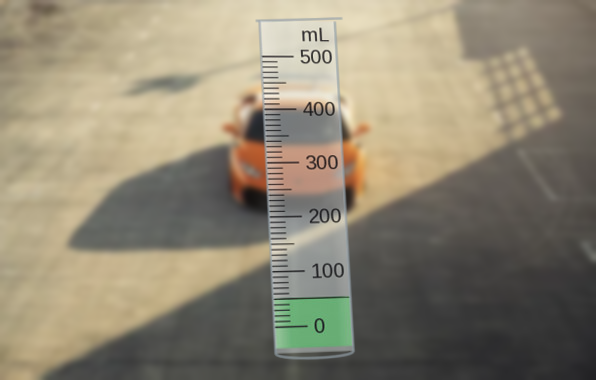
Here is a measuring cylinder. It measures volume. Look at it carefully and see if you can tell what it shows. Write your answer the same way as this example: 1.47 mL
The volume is 50 mL
